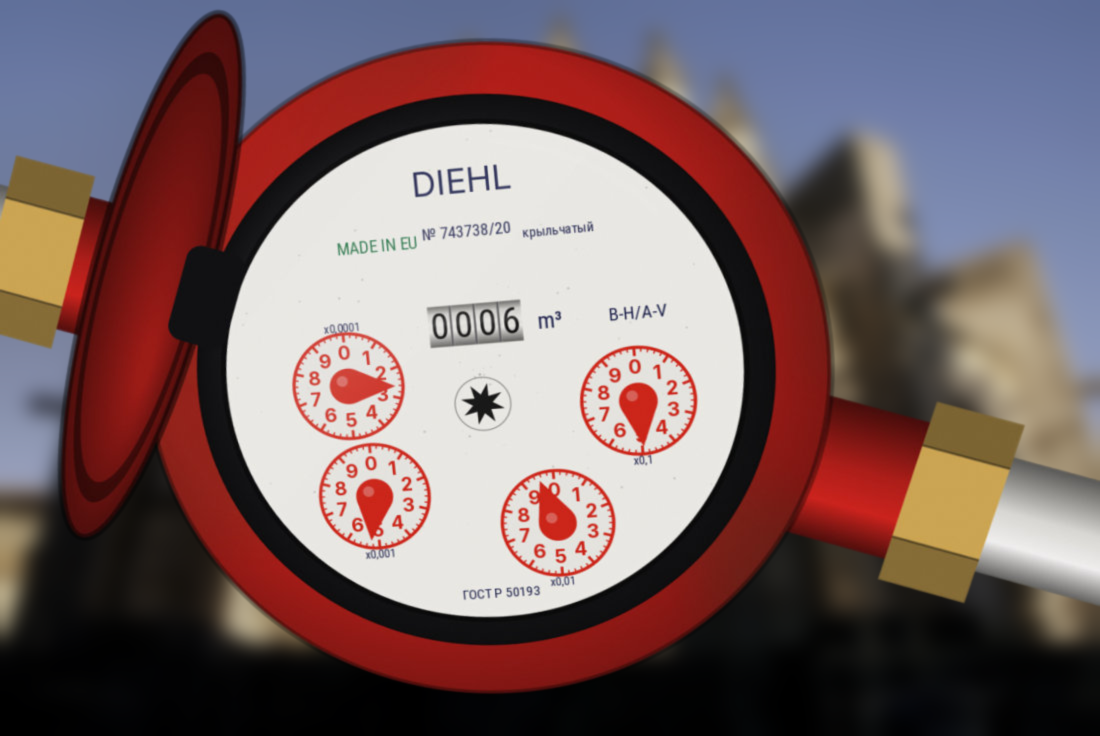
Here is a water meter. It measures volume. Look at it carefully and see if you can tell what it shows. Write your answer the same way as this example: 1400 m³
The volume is 6.4952 m³
